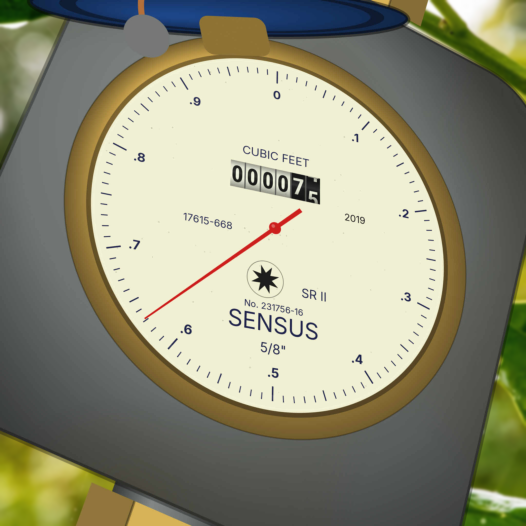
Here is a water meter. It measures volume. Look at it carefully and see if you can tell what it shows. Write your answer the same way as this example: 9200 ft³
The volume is 74.63 ft³
